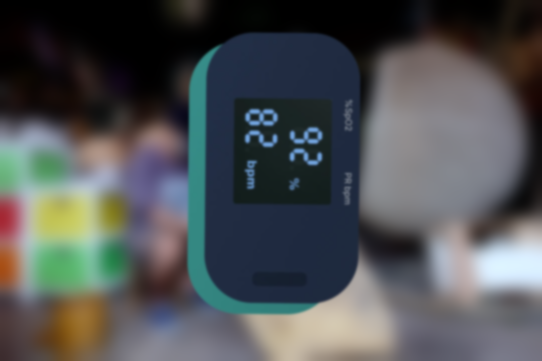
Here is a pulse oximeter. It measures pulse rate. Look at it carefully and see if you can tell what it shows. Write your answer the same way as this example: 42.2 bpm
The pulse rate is 82 bpm
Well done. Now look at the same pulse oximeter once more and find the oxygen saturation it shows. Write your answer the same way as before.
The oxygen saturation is 92 %
